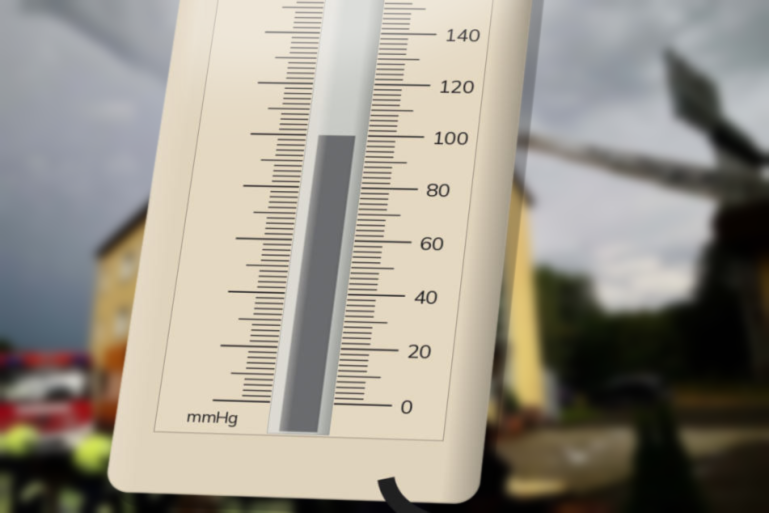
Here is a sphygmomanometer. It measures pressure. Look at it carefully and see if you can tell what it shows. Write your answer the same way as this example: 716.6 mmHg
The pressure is 100 mmHg
